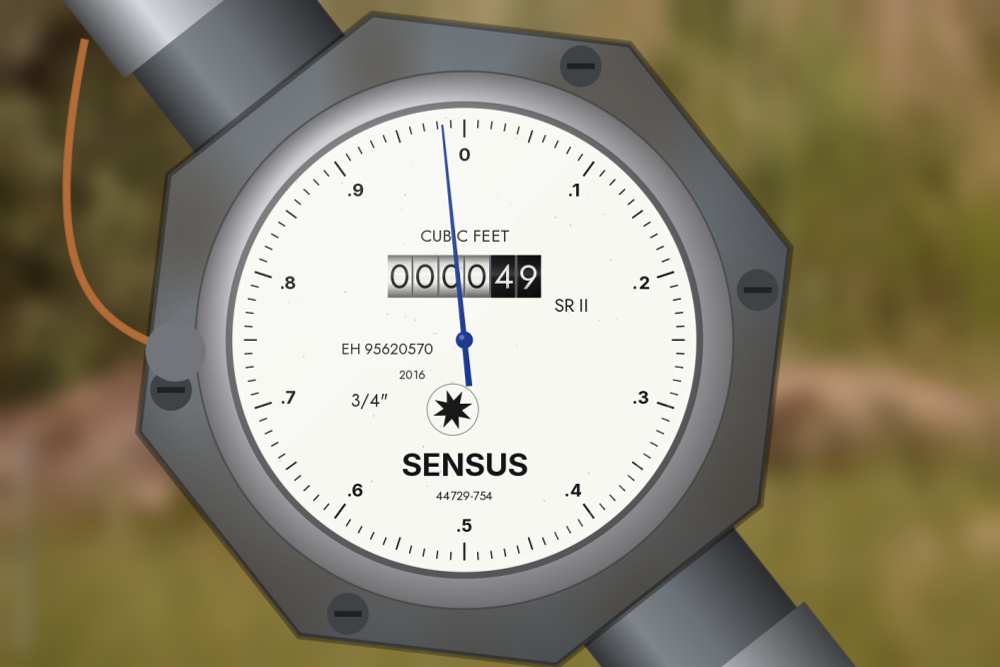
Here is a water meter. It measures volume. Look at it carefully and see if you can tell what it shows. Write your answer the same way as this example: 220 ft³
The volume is 48.98 ft³
